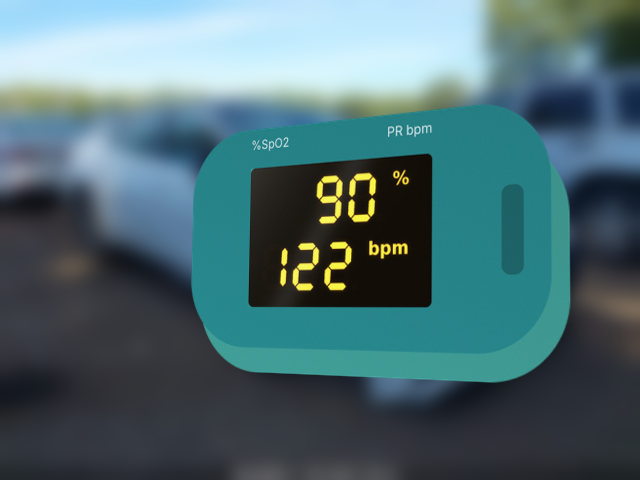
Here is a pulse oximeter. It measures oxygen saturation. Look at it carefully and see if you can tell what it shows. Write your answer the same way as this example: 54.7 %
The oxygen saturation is 90 %
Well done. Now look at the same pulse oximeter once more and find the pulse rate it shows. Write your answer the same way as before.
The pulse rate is 122 bpm
